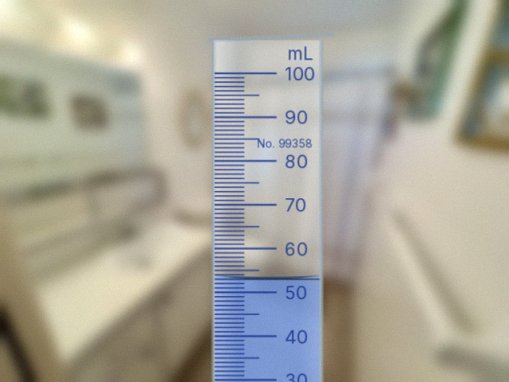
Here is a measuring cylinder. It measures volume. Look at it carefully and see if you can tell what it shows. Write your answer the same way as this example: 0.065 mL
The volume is 53 mL
